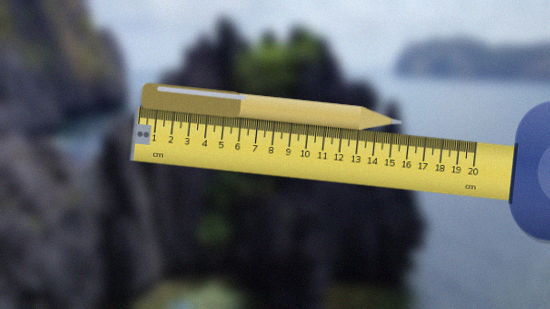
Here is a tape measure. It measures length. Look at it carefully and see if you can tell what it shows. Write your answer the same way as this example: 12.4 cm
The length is 15.5 cm
